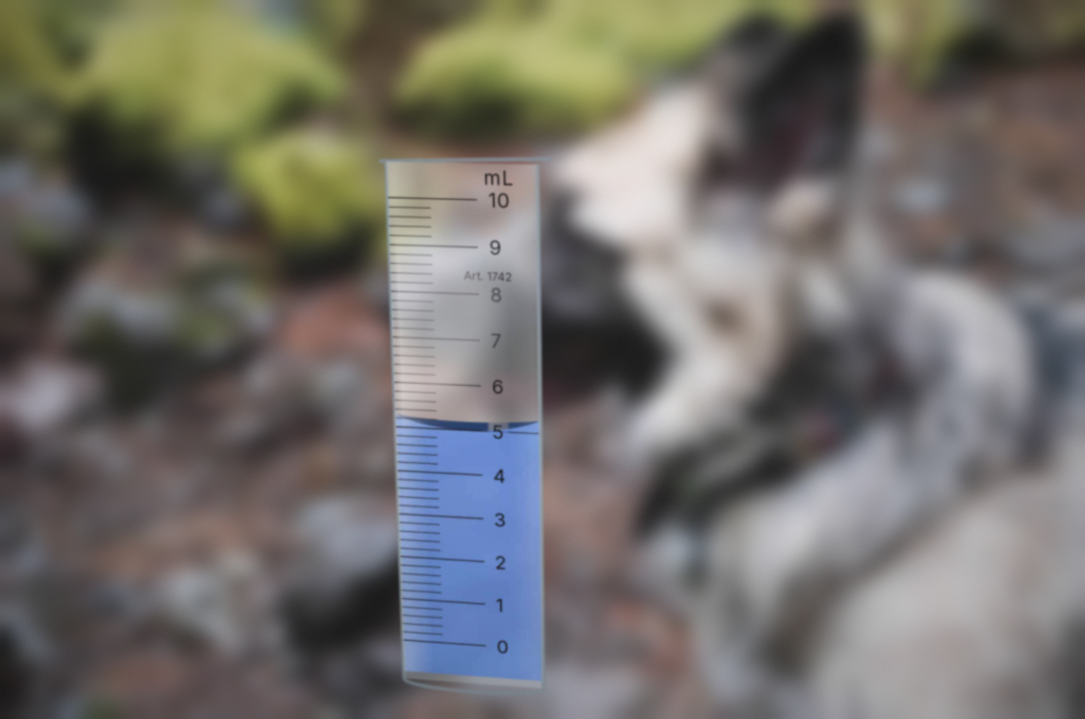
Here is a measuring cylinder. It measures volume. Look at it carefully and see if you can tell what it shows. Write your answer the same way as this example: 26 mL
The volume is 5 mL
